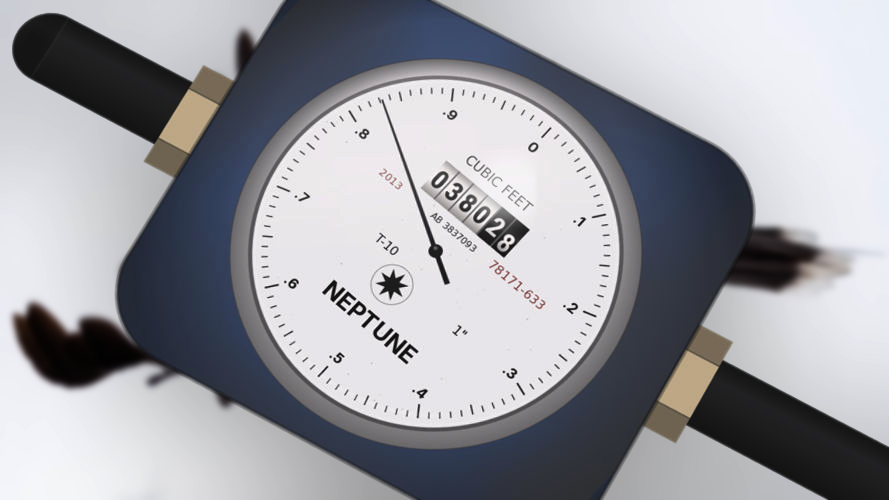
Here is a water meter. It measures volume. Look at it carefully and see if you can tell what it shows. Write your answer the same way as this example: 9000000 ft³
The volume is 38027.83 ft³
